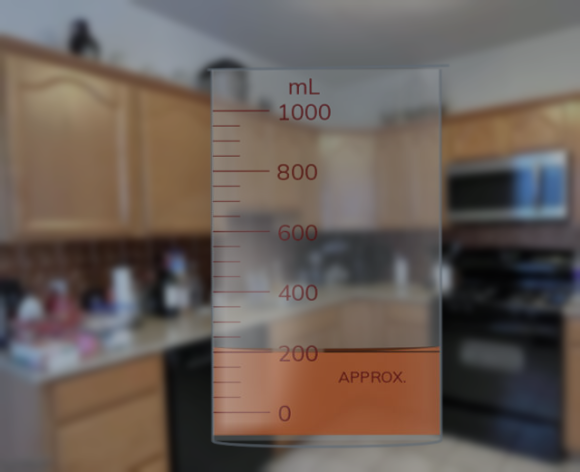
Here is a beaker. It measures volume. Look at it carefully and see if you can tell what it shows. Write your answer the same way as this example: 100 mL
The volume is 200 mL
